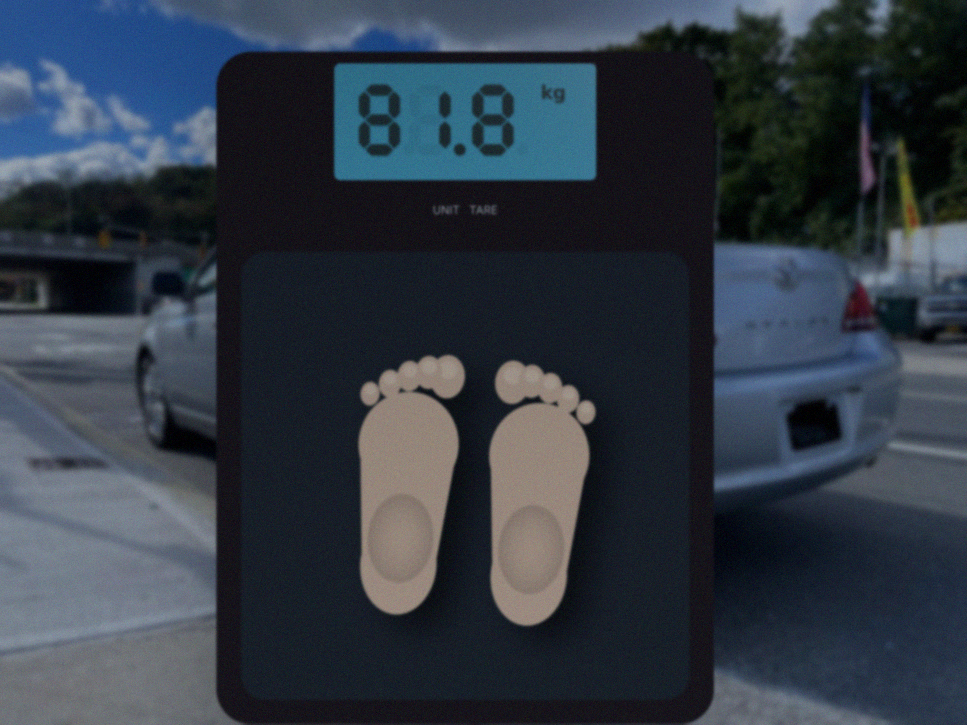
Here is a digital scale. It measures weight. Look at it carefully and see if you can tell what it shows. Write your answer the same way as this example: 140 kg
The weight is 81.8 kg
